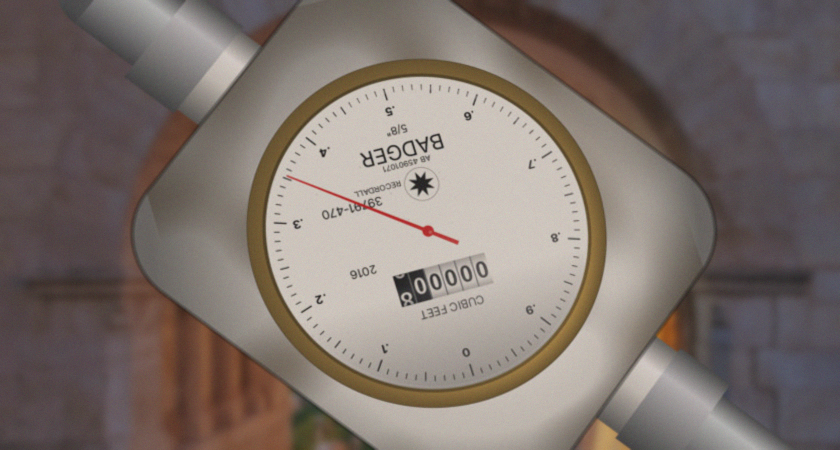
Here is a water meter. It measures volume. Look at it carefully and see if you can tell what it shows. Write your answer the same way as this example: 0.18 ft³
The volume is 8.35 ft³
